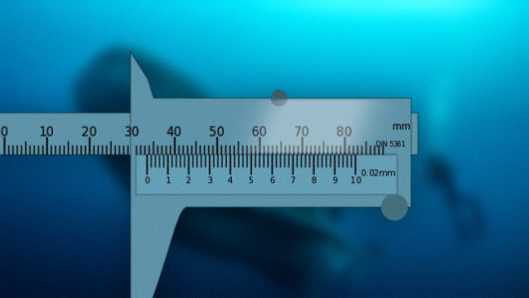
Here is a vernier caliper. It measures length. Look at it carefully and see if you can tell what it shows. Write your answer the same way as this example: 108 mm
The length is 33.5 mm
